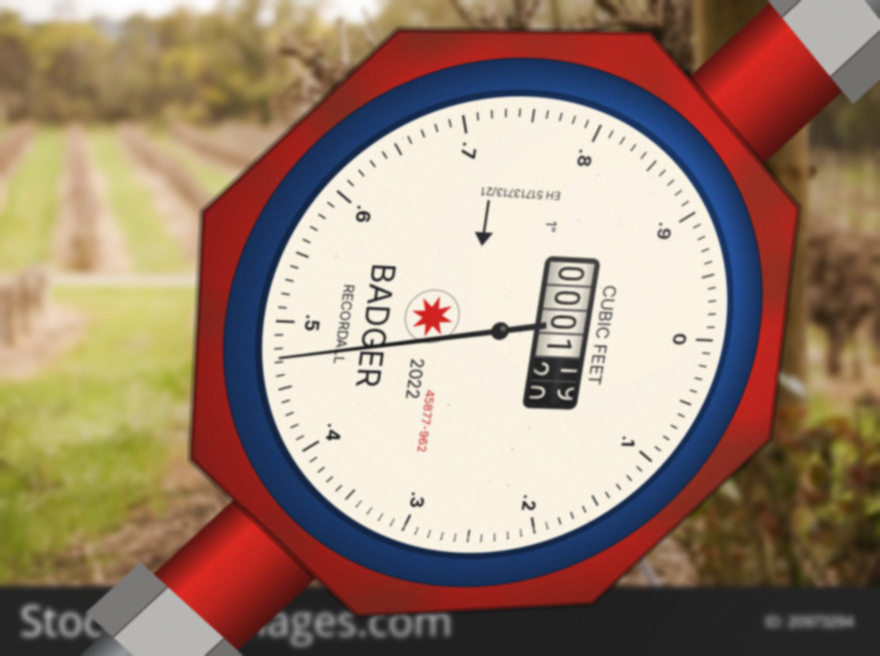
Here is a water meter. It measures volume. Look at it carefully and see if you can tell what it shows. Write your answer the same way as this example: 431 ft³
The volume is 119.47 ft³
